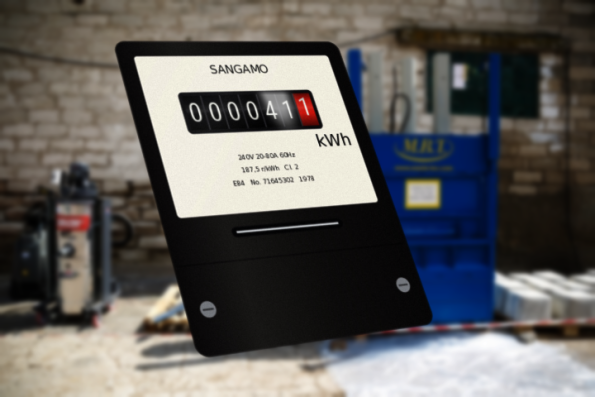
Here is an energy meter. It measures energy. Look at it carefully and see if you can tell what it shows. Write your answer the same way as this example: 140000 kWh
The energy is 41.1 kWh
